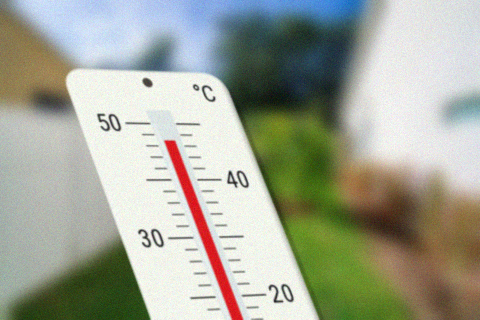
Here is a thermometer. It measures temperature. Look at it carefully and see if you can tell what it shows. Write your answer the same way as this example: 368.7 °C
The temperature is 47 °C
